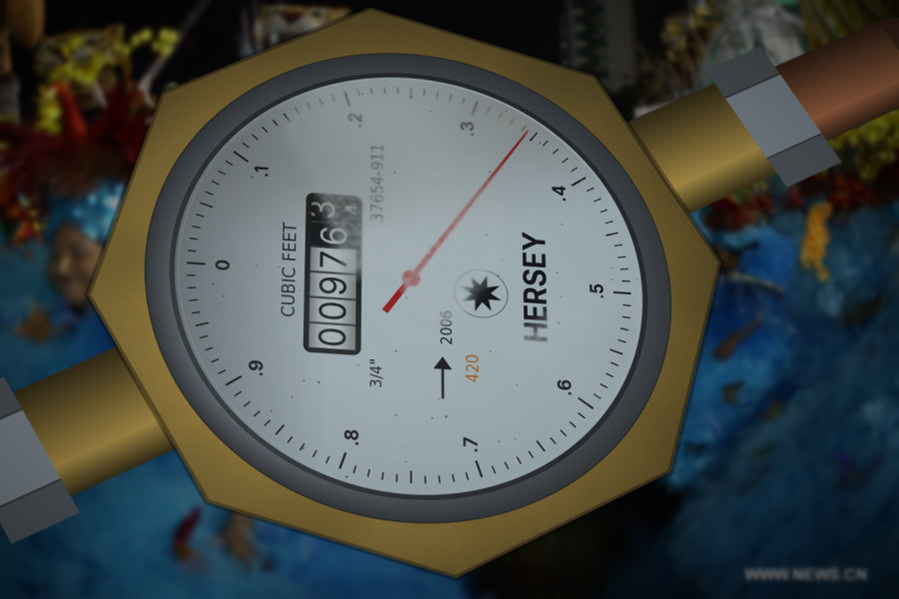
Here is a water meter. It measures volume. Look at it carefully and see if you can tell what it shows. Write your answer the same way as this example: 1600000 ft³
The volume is 9763.34 ft³
